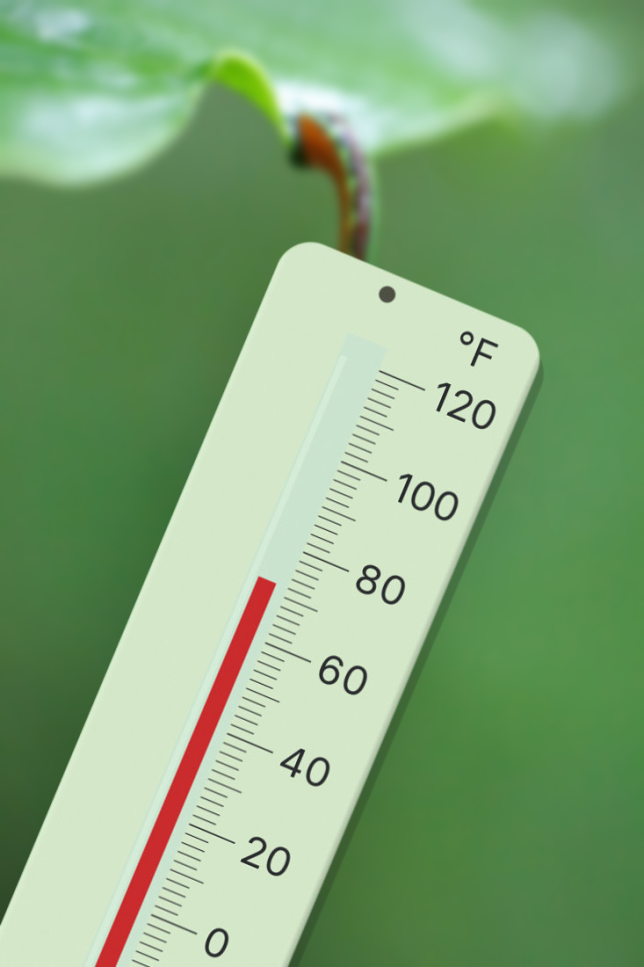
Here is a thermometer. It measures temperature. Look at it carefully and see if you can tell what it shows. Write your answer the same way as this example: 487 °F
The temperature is 72 °F
